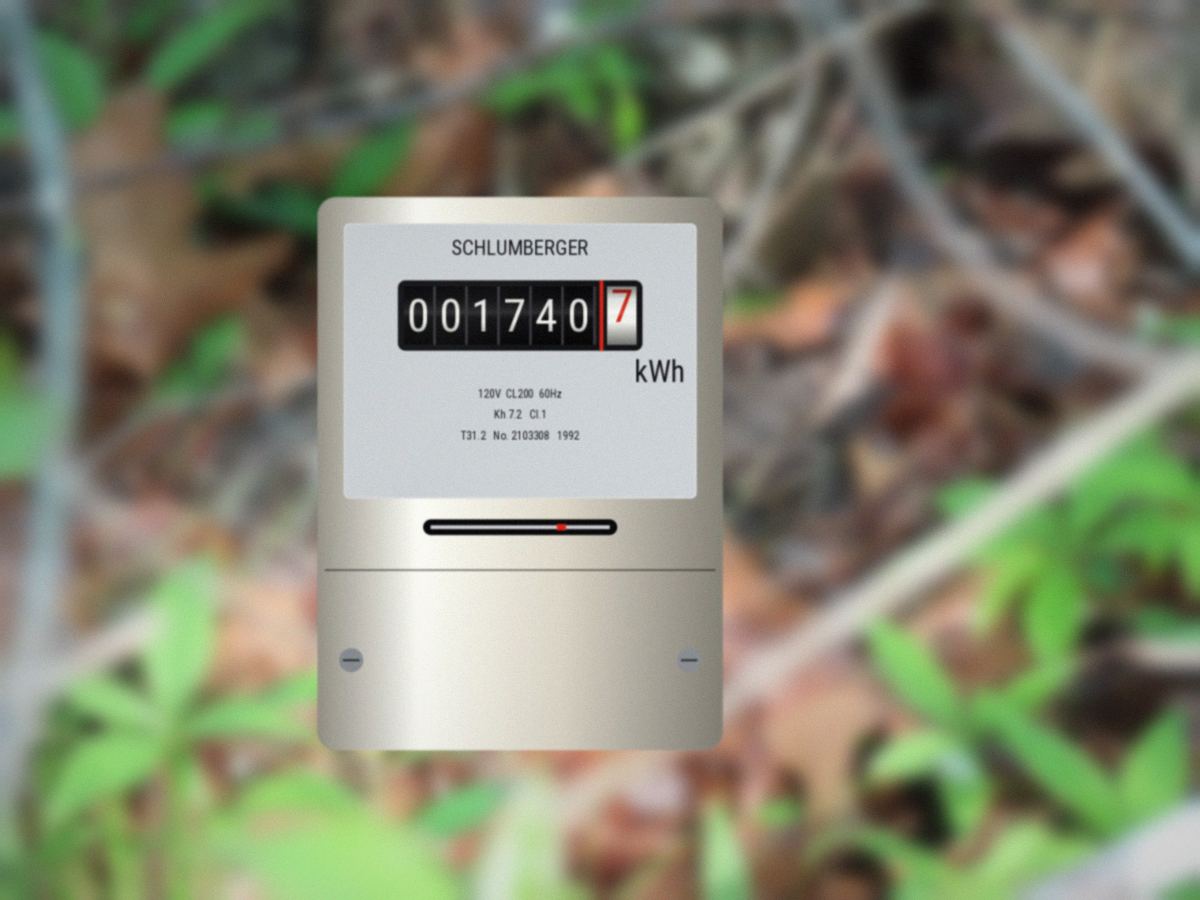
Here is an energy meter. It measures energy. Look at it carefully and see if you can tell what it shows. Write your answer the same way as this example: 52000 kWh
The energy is 1740.7 kWh
